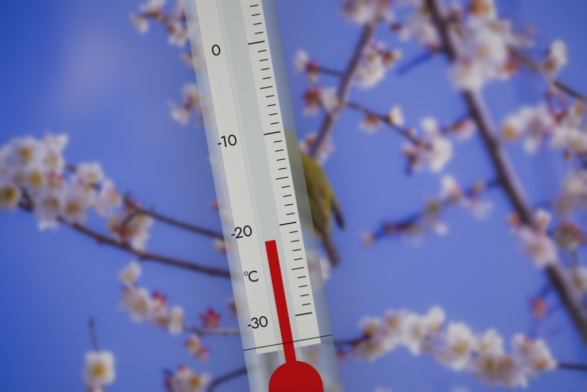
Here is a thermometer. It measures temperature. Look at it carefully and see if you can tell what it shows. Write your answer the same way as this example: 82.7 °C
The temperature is -21.5 °C
